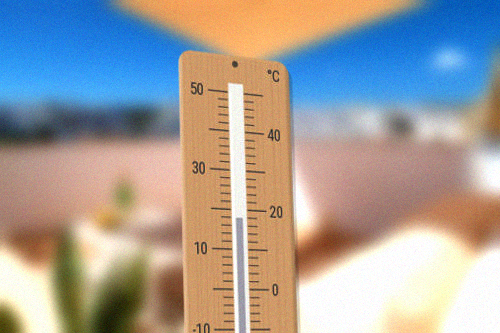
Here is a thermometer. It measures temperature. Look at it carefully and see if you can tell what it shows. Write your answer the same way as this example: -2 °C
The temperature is 18 °C
